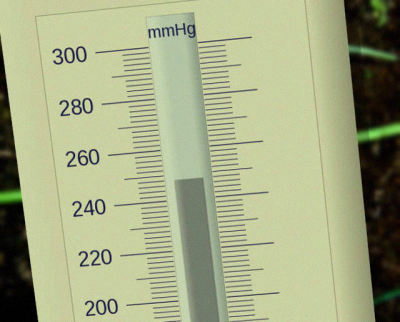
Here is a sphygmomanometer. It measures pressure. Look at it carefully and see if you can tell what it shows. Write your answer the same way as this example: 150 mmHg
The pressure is 248 mmHg
